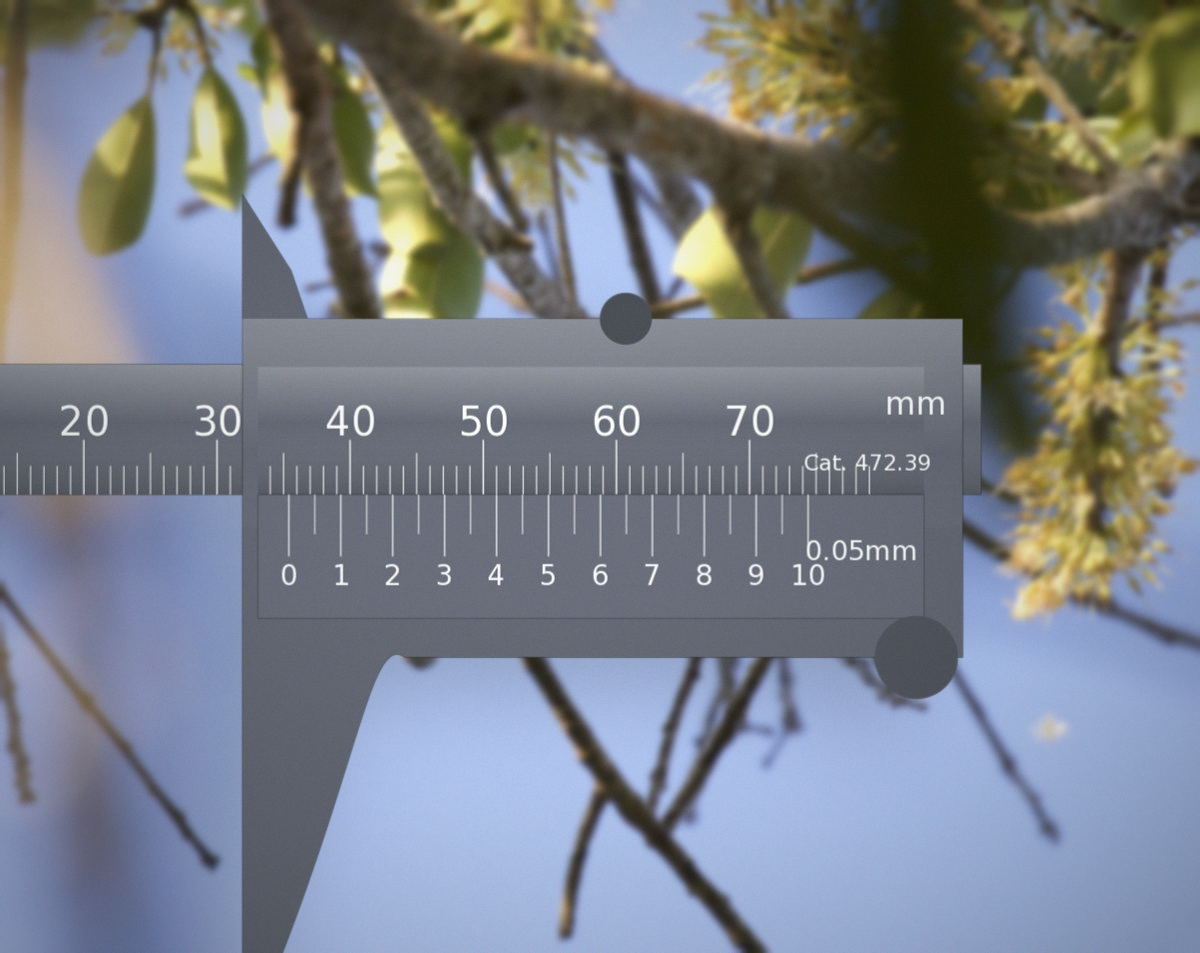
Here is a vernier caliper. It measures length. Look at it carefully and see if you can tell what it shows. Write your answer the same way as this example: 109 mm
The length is 35.4 mm
